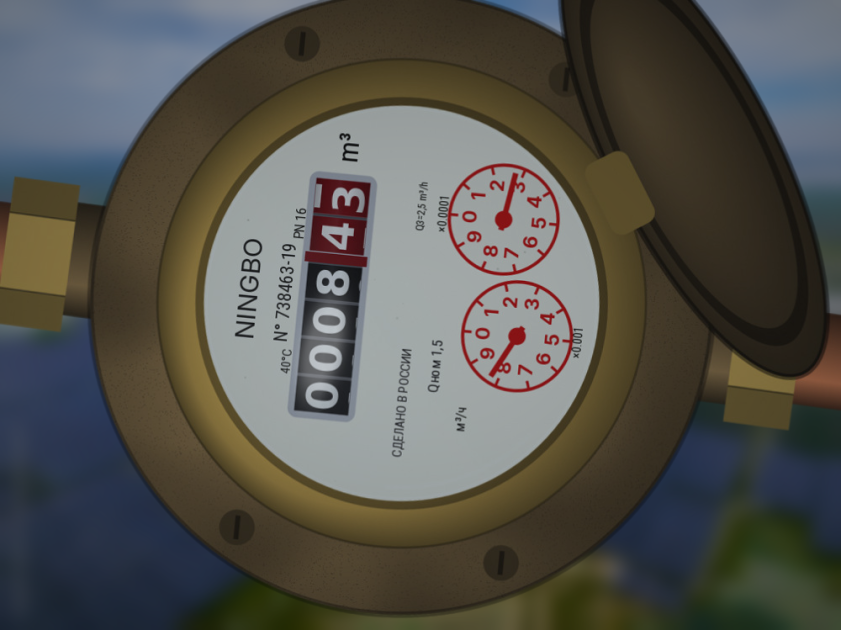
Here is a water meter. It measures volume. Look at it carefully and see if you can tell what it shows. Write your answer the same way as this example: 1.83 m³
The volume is 8.4282 m³
